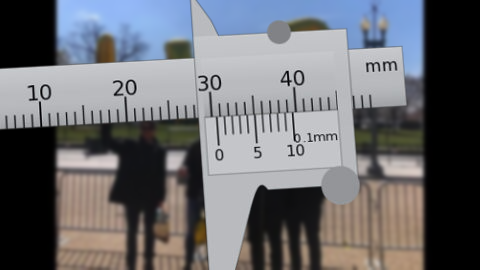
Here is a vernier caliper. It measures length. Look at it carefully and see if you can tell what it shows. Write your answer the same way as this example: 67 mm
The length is 30.6 mm
